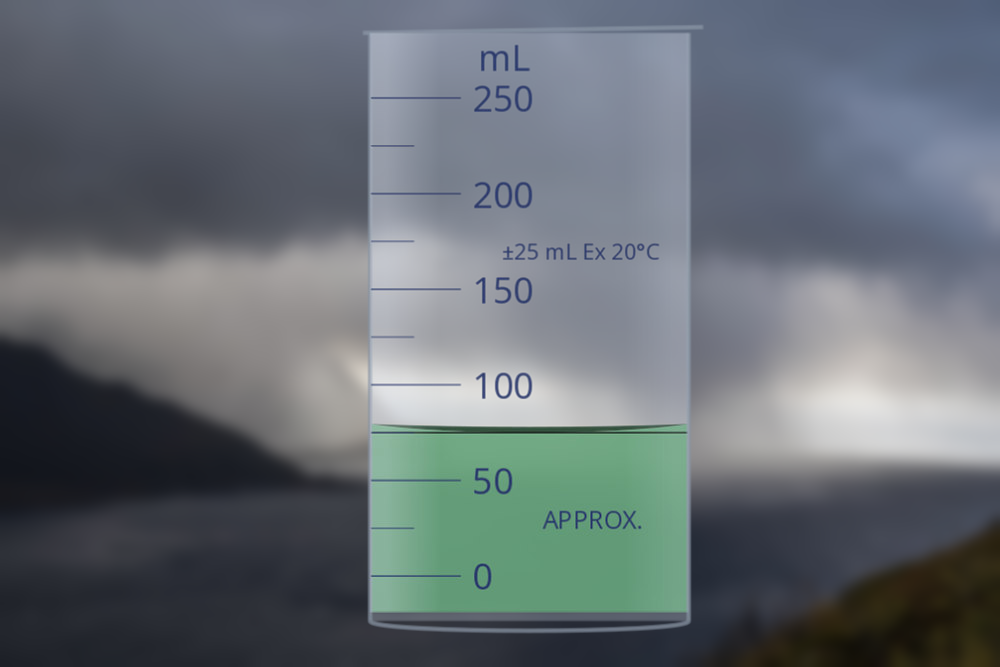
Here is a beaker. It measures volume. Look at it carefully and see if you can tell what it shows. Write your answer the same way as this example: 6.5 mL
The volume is 75 mL
